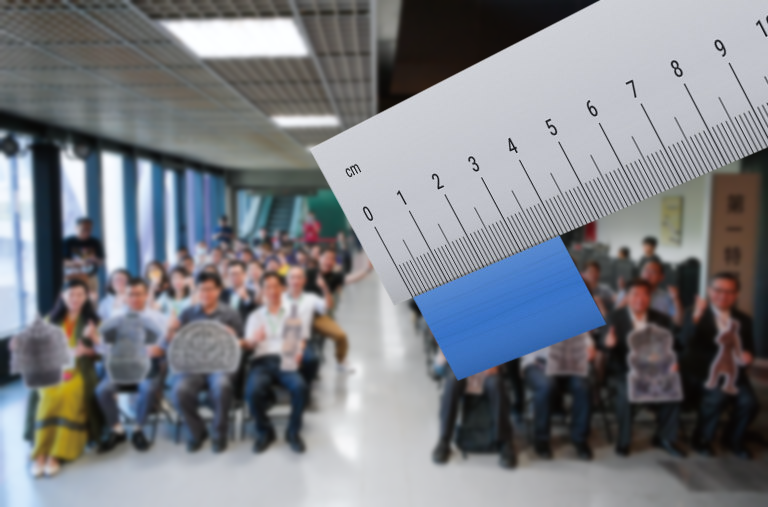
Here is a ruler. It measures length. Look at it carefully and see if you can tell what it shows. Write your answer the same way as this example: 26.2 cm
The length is 4 cm
